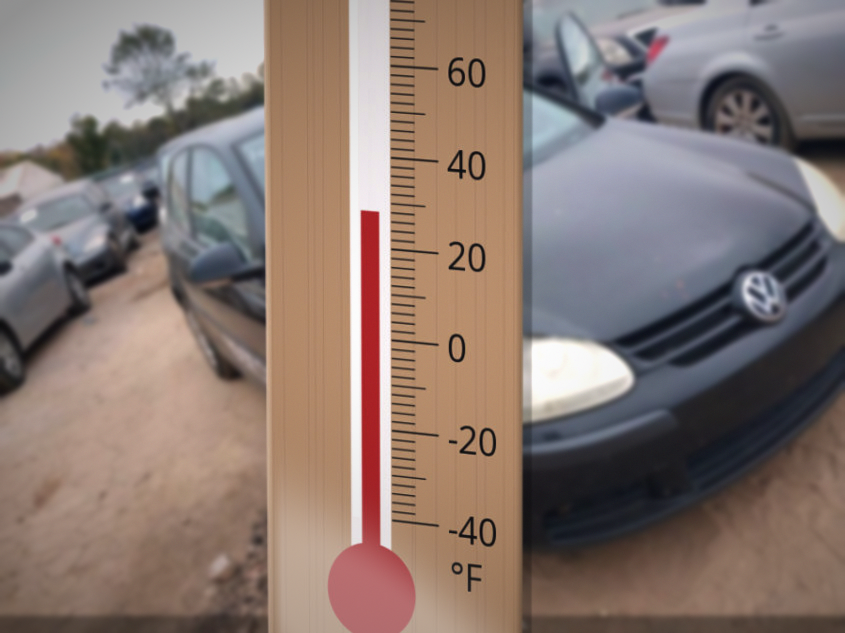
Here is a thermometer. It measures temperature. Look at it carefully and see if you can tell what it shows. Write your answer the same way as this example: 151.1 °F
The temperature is 28 °F
